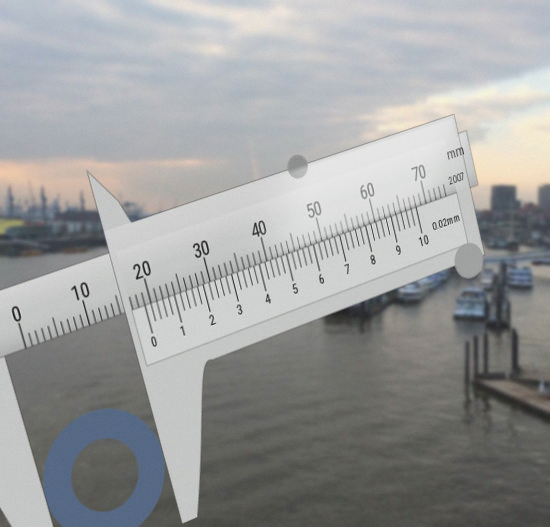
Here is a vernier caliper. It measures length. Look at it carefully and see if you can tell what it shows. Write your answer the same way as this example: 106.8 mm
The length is 19.0 mm
